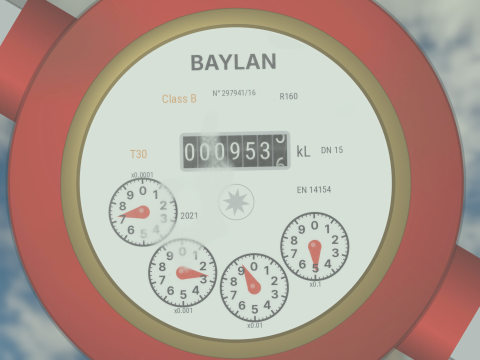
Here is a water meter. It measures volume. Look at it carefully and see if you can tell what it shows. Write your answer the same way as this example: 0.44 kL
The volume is 9535.4927 kL
